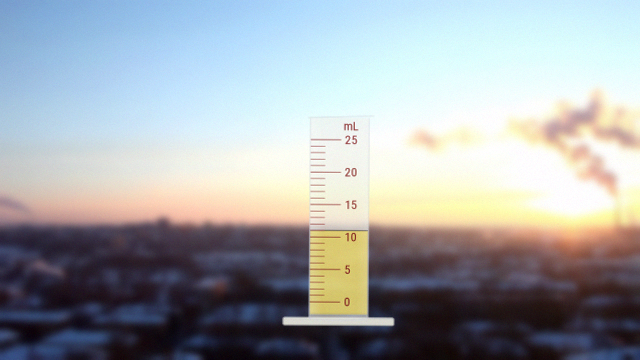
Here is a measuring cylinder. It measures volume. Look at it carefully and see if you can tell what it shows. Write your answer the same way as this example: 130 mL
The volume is 11 mL
